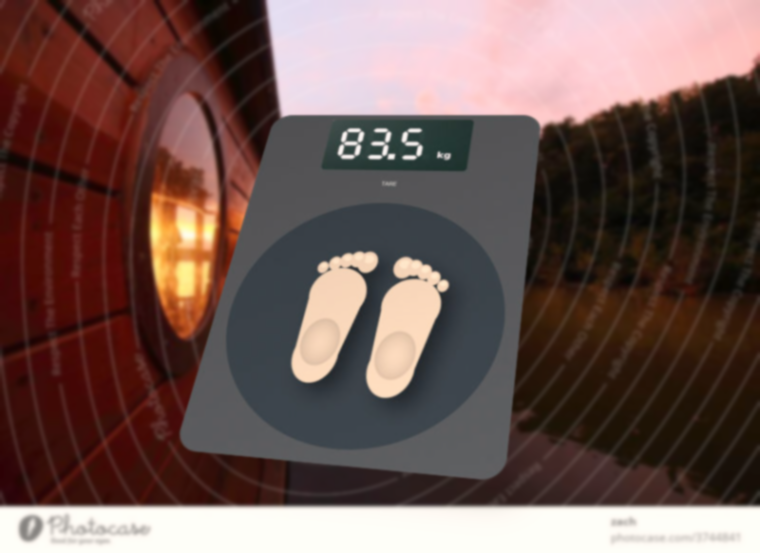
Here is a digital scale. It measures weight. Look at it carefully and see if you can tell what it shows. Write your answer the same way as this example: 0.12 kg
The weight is 83.5 kg
